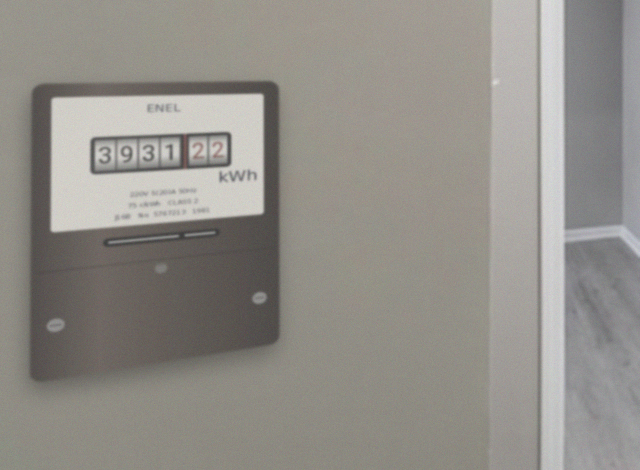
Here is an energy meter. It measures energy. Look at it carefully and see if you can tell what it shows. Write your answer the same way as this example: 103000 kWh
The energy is 3931.22 kWh
